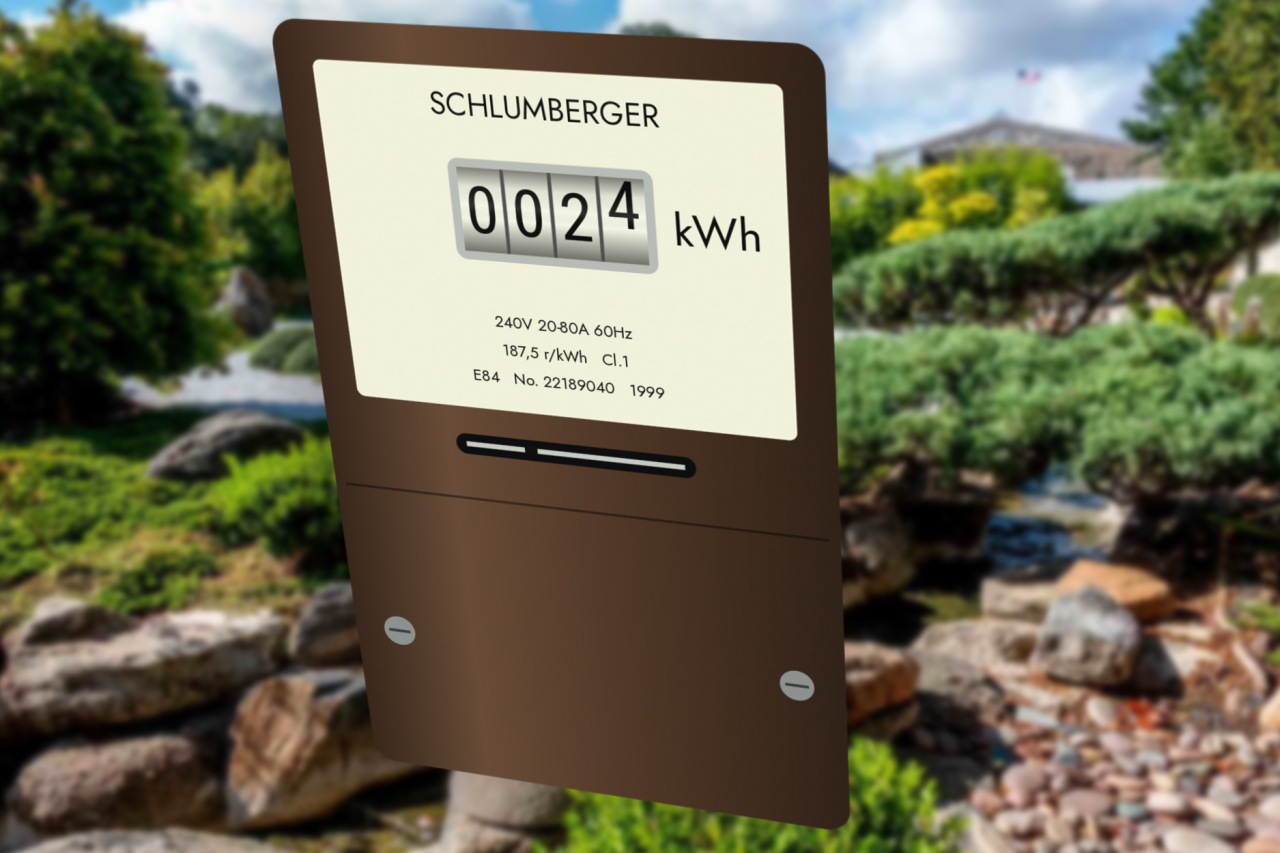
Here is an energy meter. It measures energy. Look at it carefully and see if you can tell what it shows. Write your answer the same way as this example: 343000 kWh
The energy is 24 kWh
